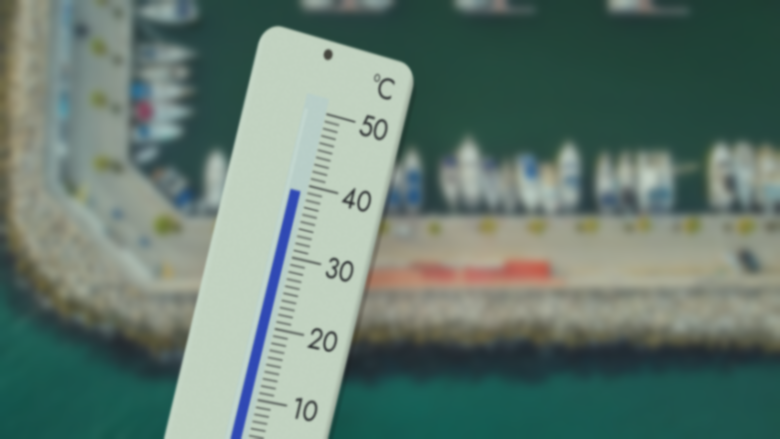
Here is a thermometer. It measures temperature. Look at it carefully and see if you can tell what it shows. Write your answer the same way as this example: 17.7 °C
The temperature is 39 °C
